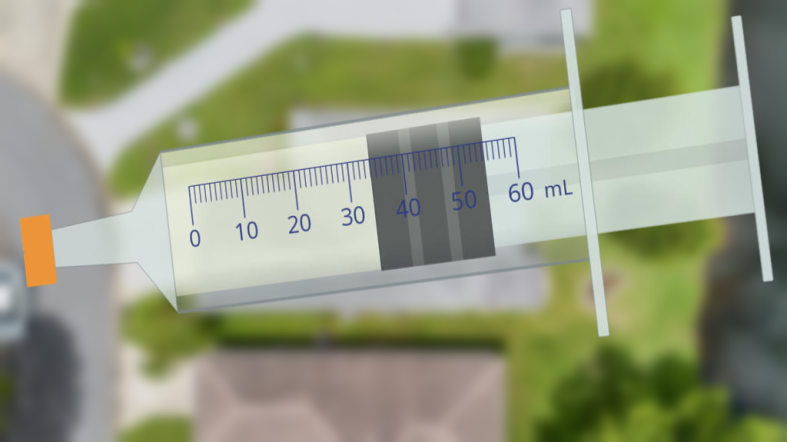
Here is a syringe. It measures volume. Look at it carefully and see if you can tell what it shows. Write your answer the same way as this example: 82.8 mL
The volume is 34 mL
